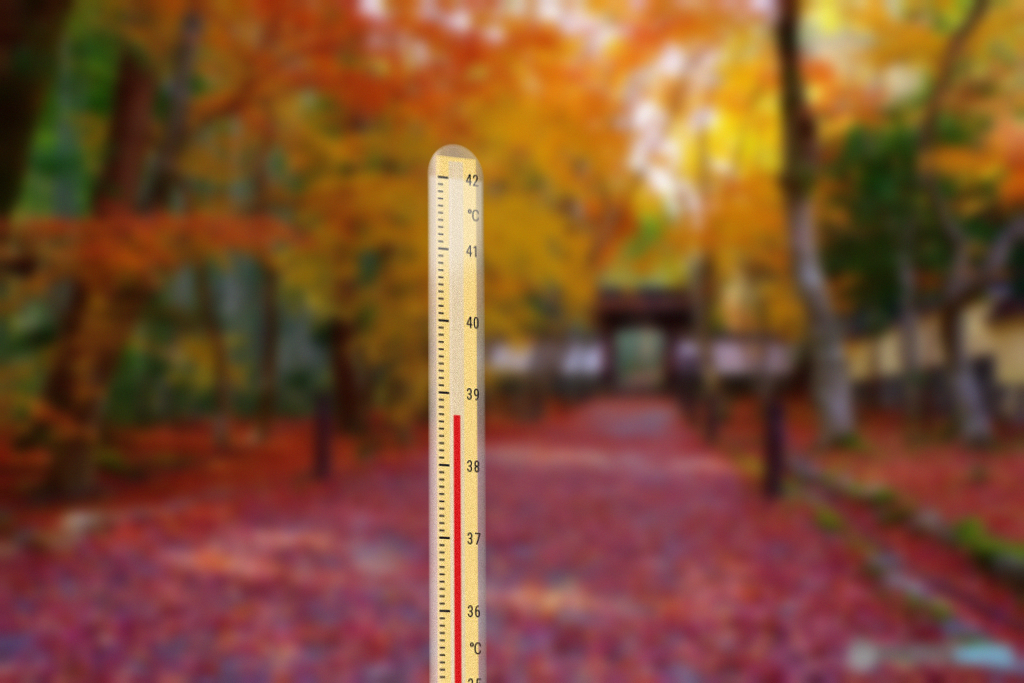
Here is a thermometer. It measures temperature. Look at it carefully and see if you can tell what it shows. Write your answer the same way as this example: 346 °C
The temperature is 38.7 °C
